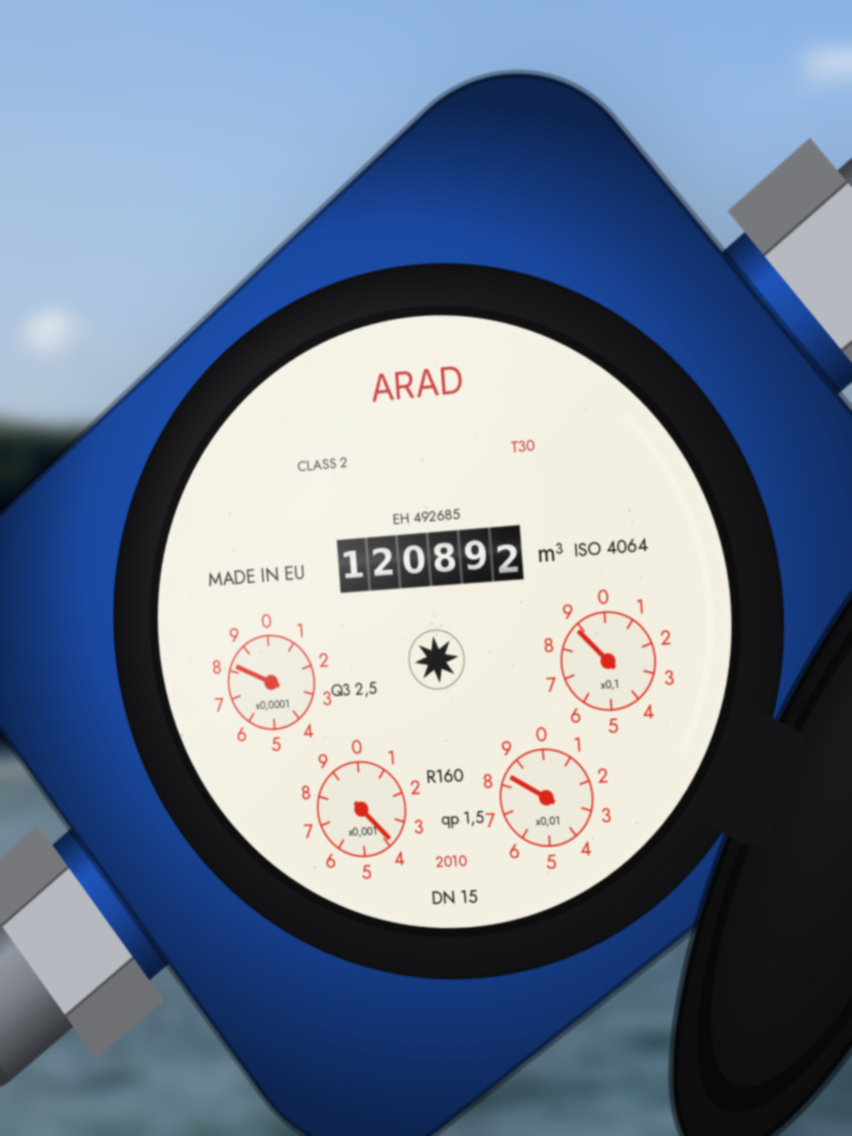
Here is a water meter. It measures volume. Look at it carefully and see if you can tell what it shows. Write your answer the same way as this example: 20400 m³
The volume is 120891.8838 m³
